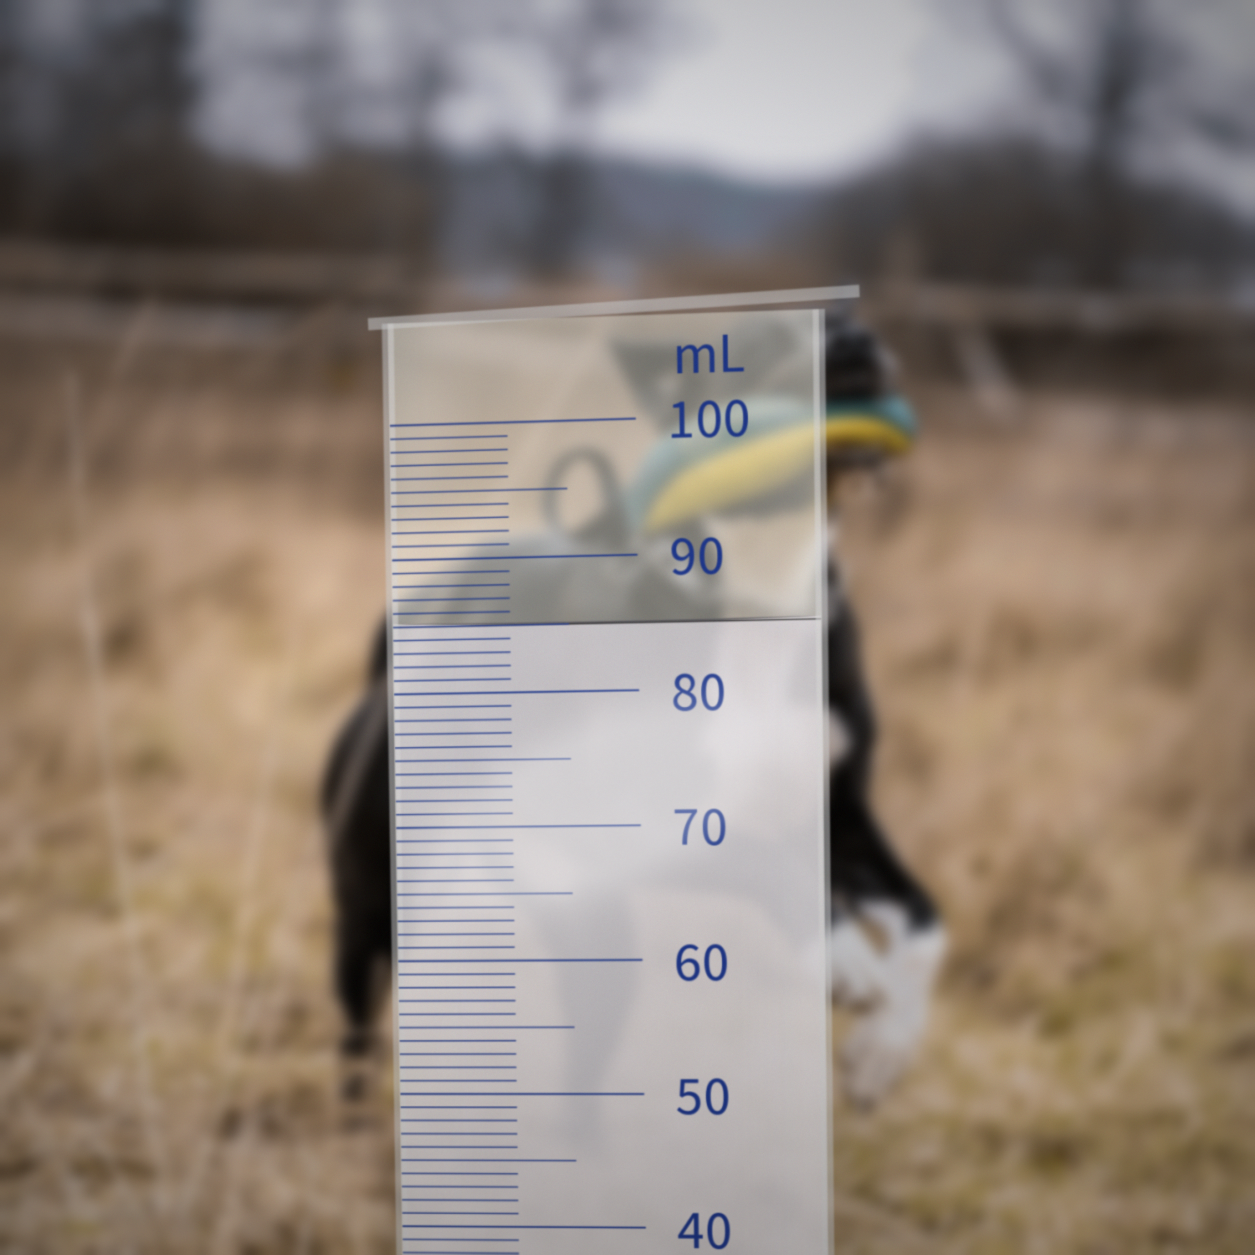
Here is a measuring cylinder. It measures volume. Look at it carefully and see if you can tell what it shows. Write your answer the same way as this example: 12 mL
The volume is 85 mL
